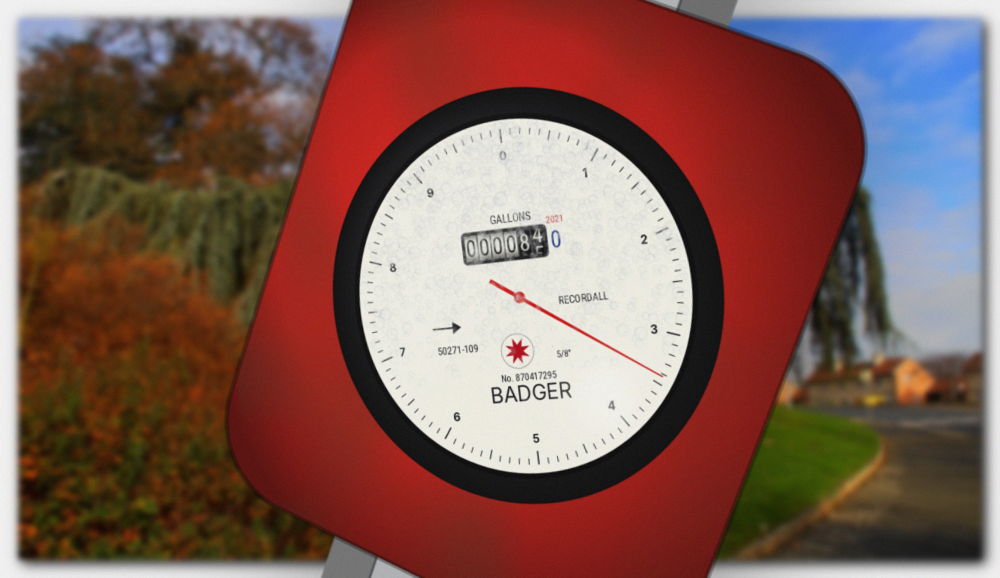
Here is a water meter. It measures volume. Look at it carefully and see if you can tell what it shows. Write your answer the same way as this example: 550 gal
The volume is 843.4 gal
